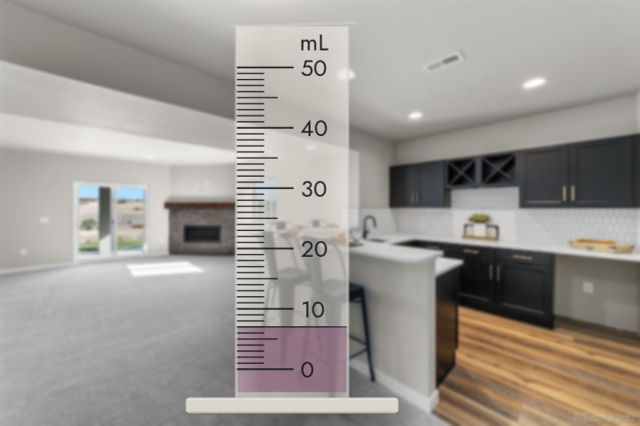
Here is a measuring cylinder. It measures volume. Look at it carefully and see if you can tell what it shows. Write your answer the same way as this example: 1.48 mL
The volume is 7 mL
